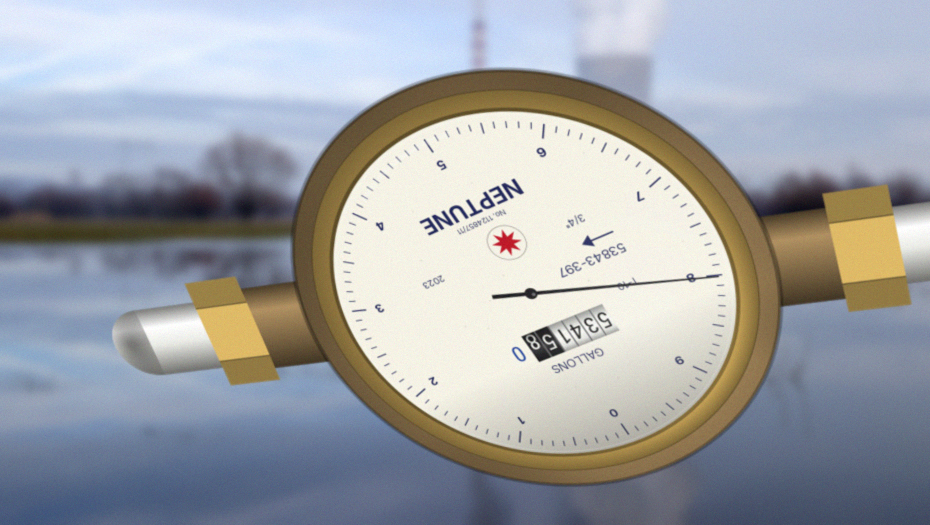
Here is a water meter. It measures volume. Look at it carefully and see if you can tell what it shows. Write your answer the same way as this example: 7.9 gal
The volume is 5341578.0 gal
